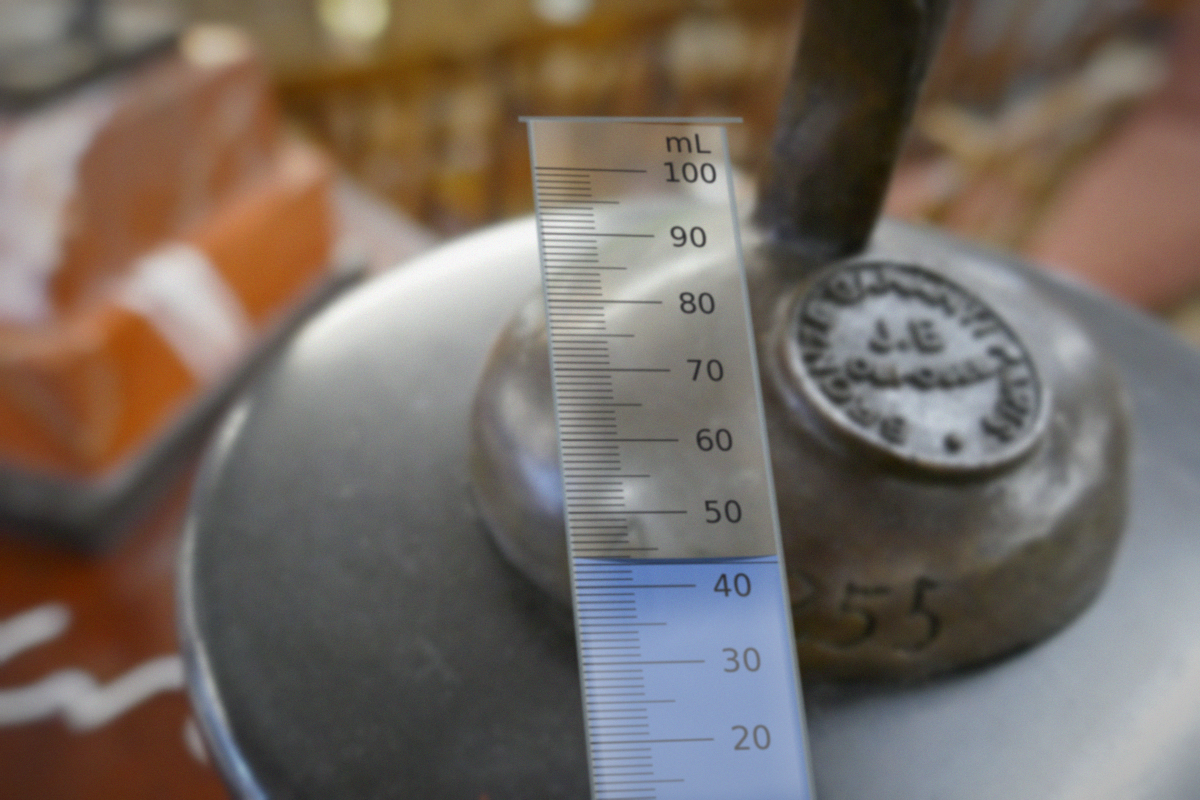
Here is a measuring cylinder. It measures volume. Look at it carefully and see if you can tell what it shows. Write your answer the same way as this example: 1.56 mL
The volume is 43 mL
